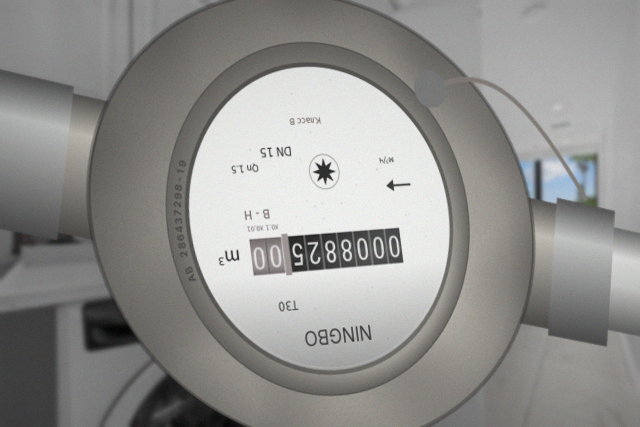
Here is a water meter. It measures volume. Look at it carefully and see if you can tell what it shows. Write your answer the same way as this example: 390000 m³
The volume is 8825.00 m³
